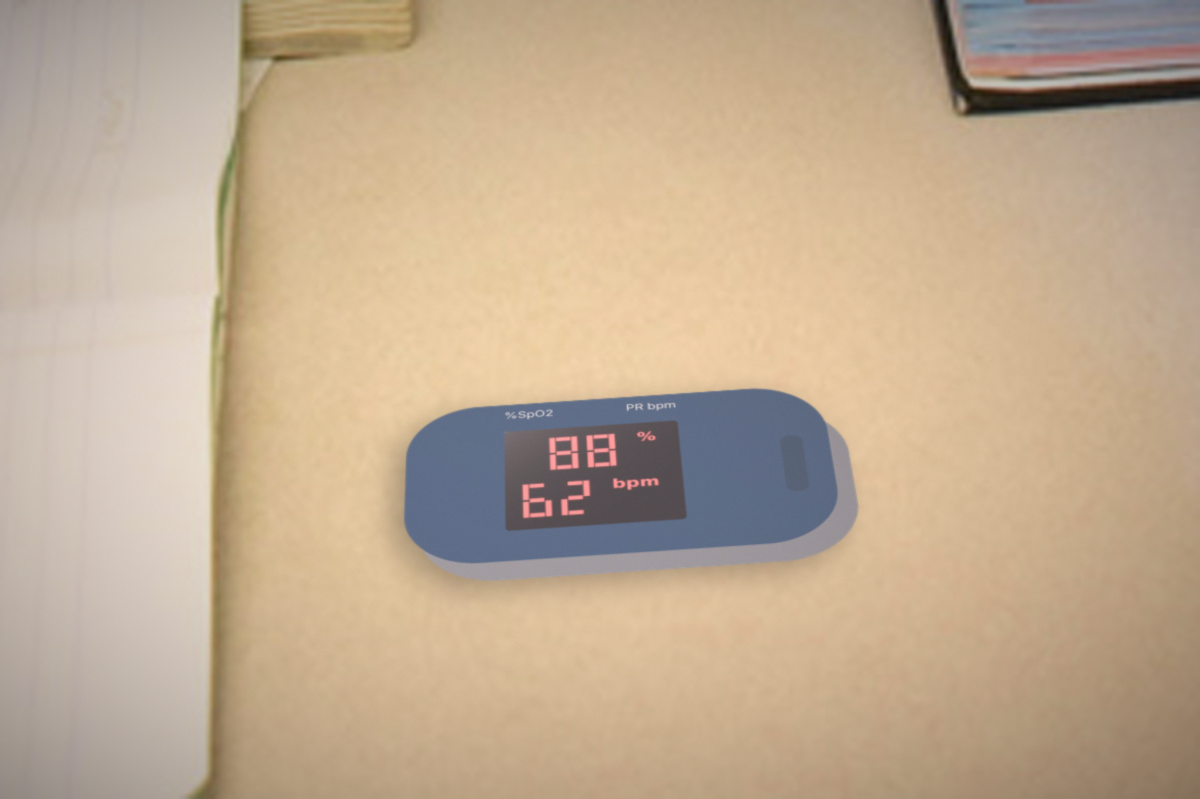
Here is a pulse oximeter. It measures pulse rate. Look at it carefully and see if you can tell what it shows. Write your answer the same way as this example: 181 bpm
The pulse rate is 62 bpm
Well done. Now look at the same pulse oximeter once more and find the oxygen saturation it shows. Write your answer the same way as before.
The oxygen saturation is 88 %
